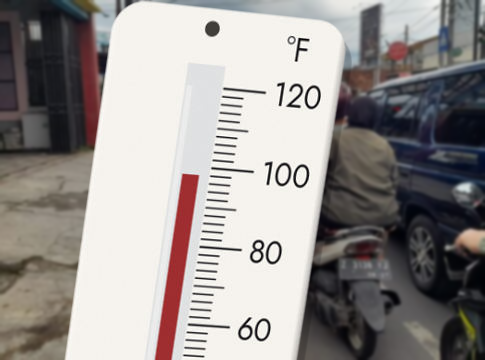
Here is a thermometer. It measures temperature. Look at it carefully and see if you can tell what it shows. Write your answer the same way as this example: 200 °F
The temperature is 98 °F
